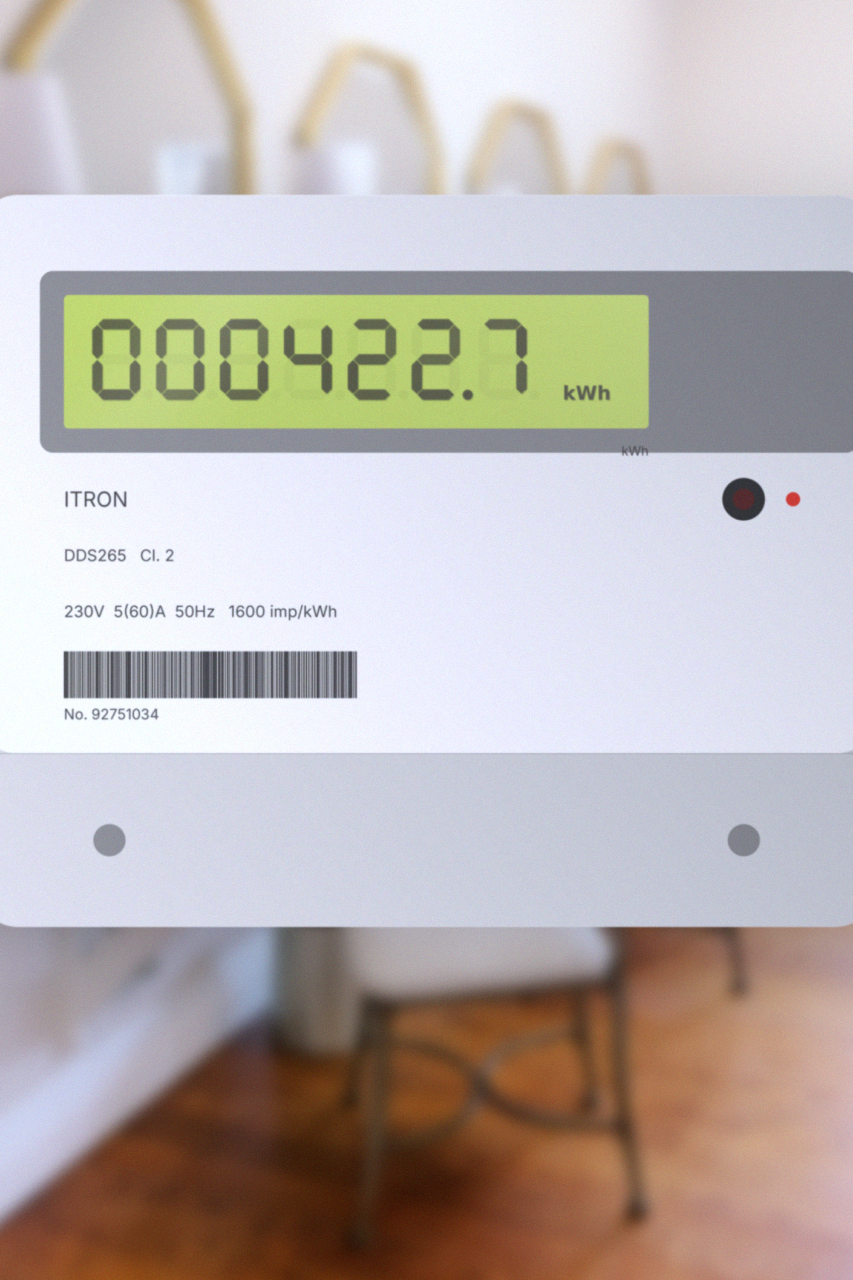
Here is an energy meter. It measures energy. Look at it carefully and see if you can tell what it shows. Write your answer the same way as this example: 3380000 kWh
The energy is 422.7 kWh
